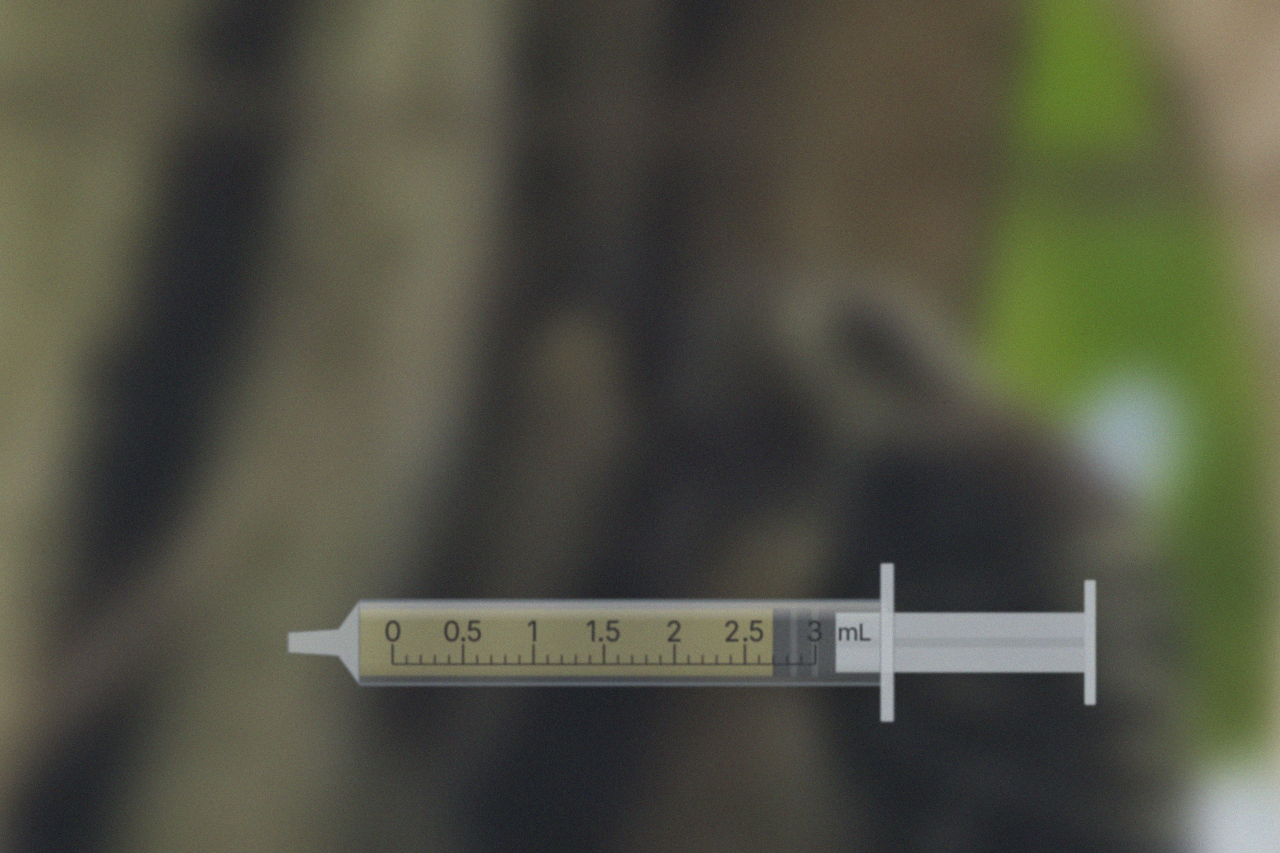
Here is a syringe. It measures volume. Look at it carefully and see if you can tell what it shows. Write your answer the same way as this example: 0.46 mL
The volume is 2.7 mL
